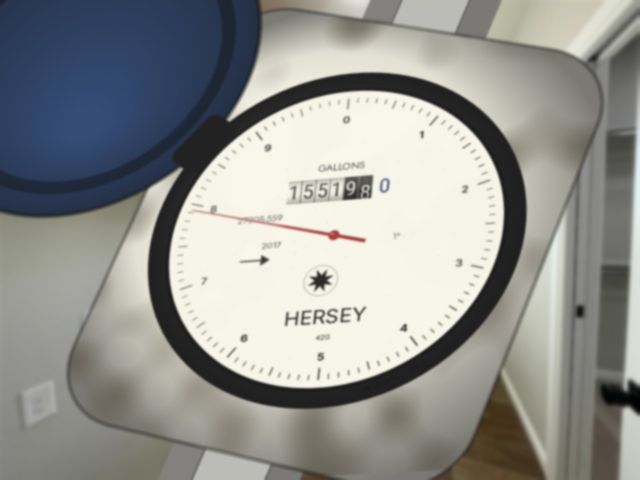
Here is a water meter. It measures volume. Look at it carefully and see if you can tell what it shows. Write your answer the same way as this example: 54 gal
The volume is 1551977.9 gal
